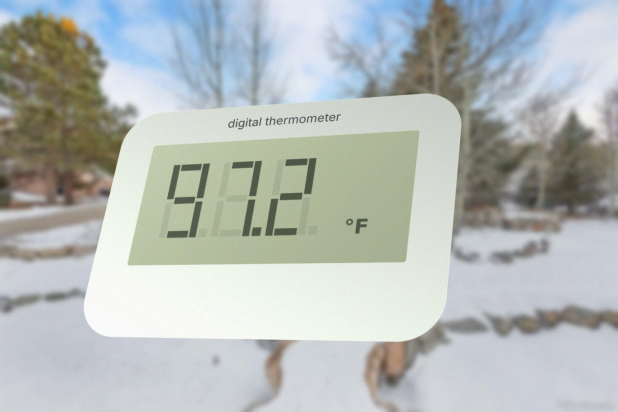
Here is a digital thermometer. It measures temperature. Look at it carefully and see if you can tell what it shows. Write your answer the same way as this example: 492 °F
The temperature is 97.2 °F
